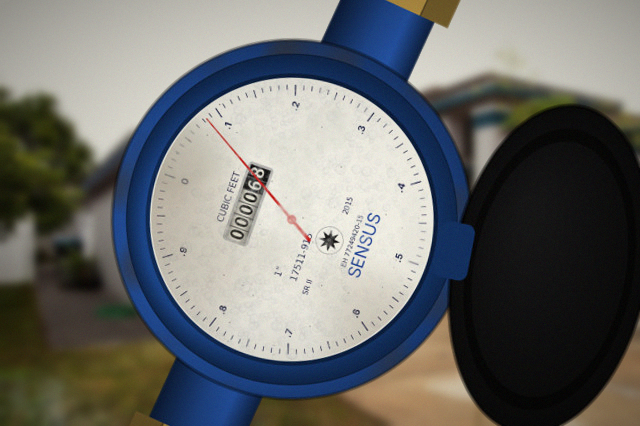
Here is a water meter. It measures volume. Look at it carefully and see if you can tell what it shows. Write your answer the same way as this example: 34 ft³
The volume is 68.08 ft³
